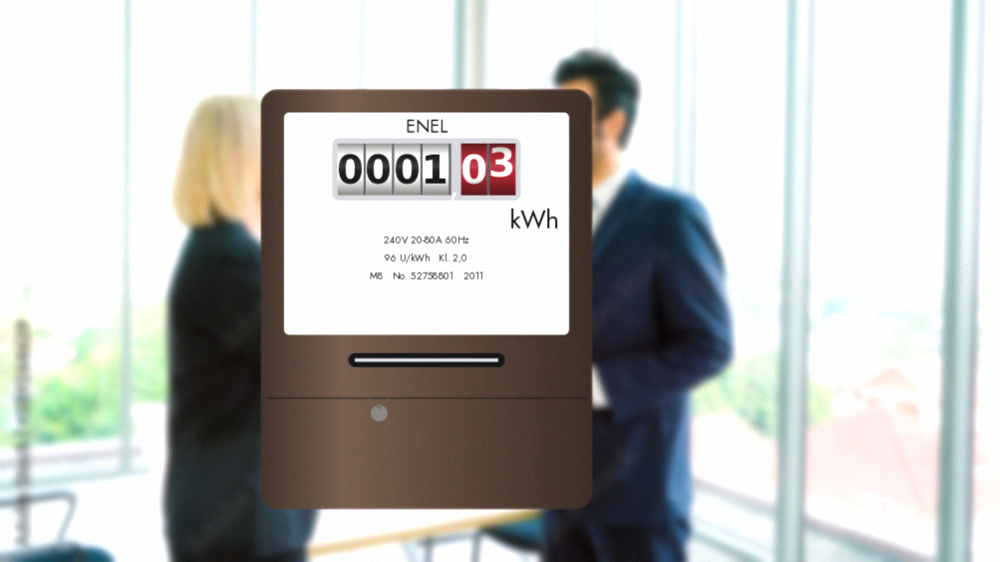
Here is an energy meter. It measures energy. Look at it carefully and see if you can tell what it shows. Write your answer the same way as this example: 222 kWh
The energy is 1.03 kWh
